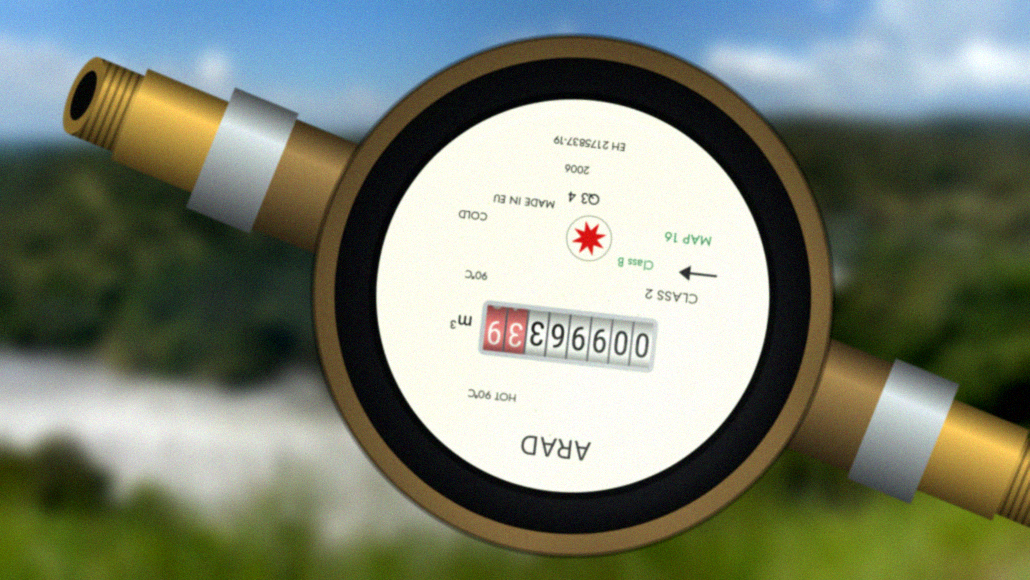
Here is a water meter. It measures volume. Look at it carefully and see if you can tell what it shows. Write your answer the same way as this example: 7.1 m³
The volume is 9963.39 m³
